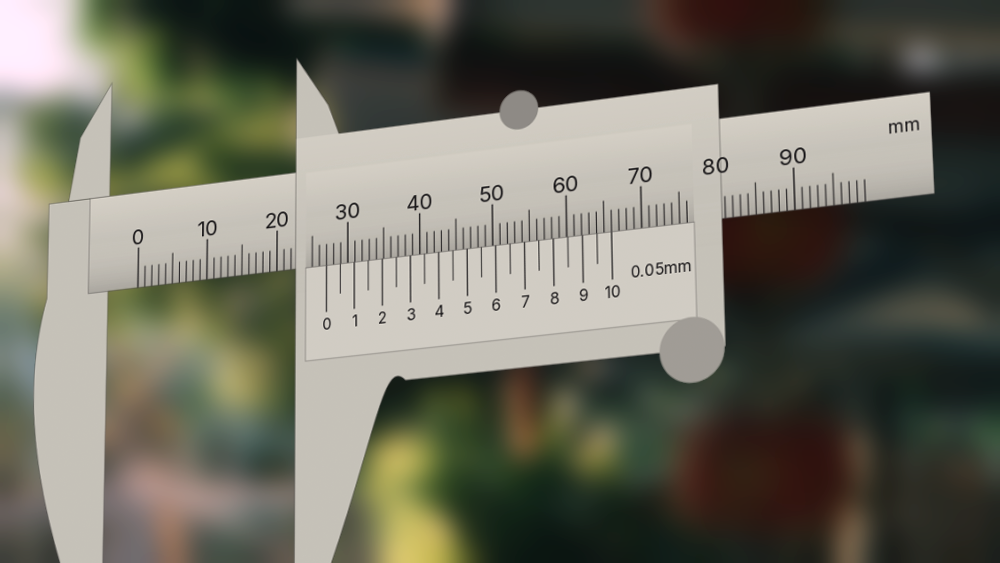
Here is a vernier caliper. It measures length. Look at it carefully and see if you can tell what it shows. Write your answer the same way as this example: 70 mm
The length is 27.0 mm
